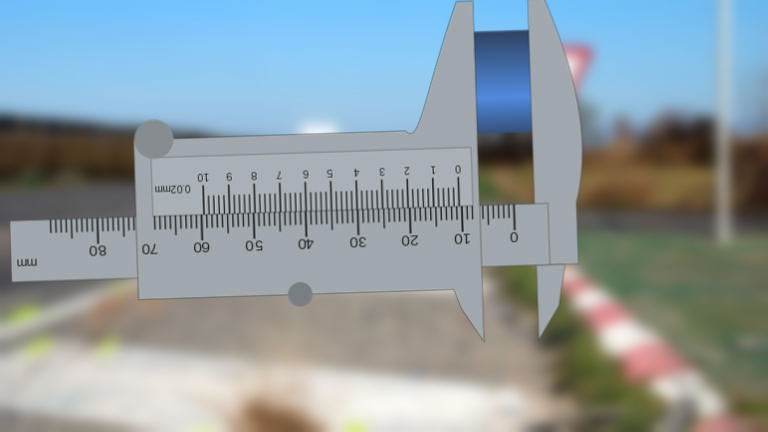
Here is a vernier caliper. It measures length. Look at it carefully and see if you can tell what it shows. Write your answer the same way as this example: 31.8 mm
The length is 10.5 mm
